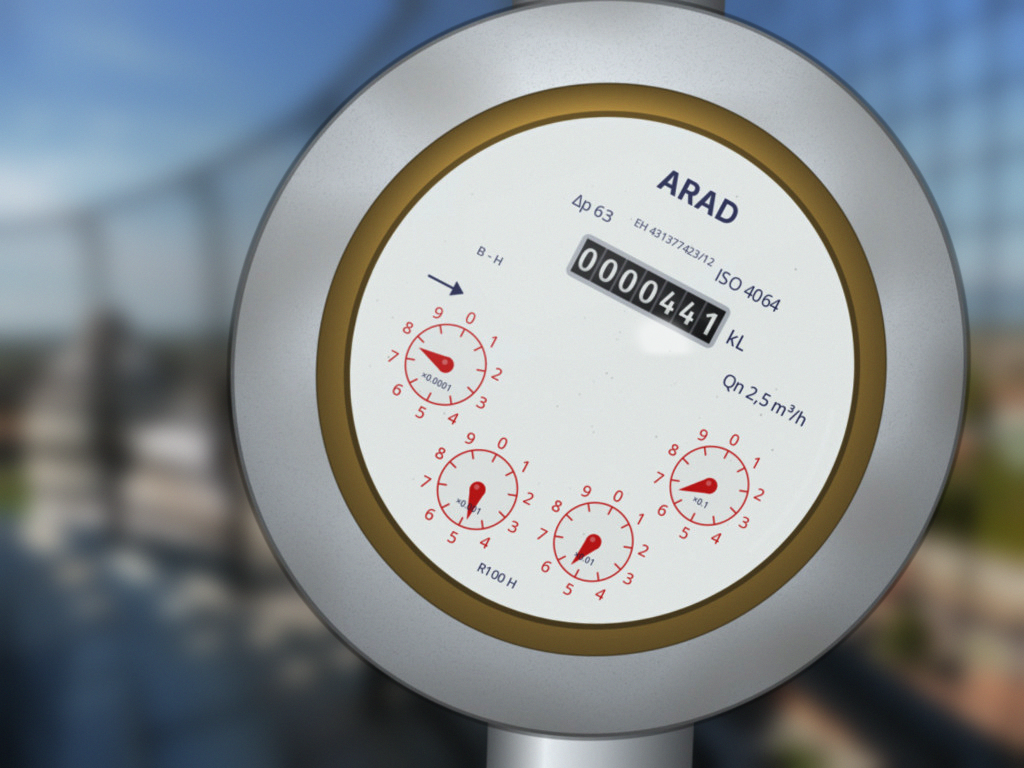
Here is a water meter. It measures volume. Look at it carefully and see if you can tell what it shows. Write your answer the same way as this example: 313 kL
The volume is 441.6547 kL
